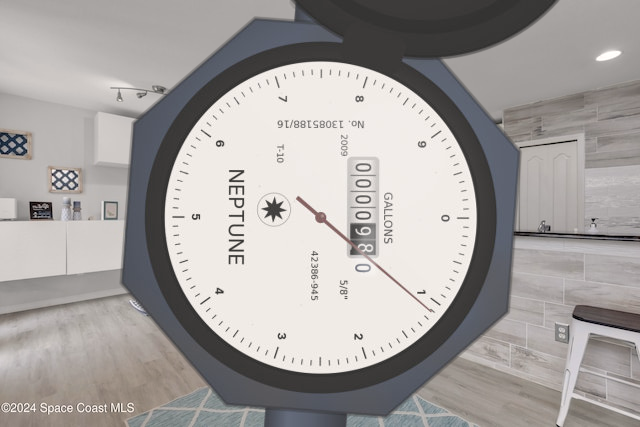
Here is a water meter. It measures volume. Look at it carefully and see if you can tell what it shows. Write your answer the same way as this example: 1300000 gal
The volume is 981.1 gal
